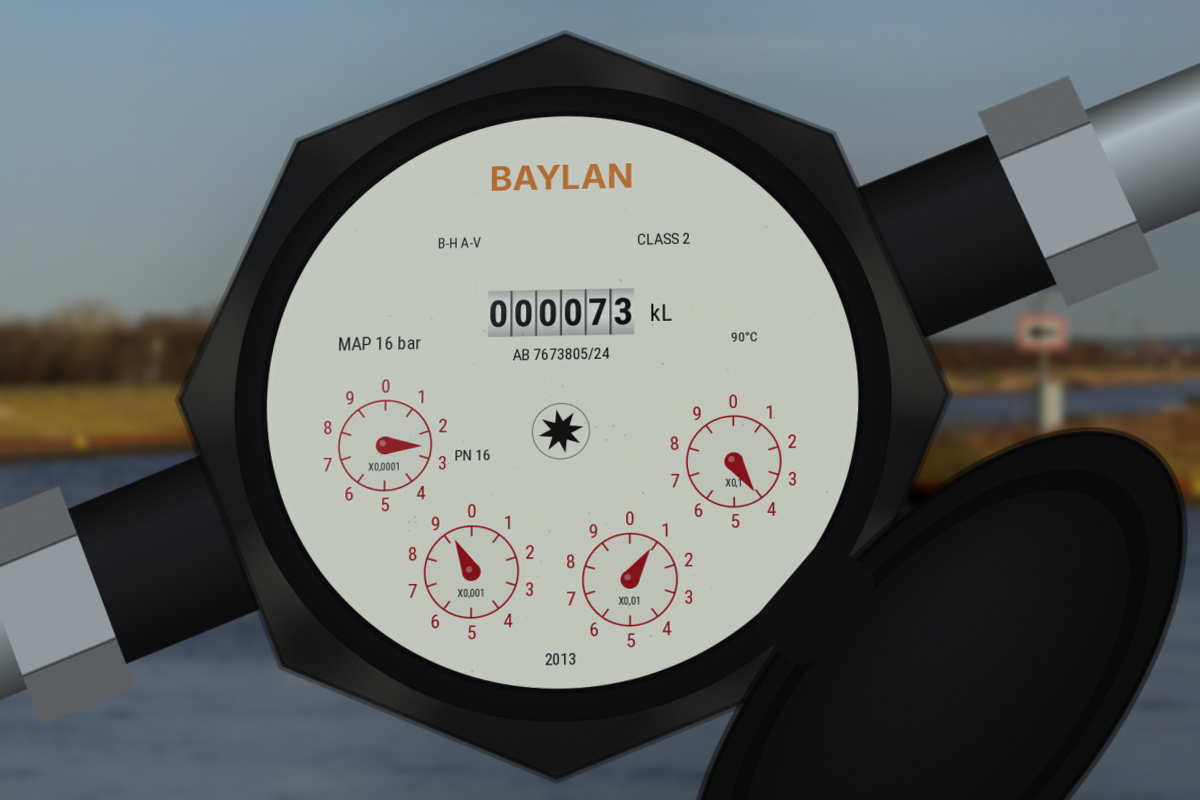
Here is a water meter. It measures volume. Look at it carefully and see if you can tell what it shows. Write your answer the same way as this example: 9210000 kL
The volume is 73.4092 kL
